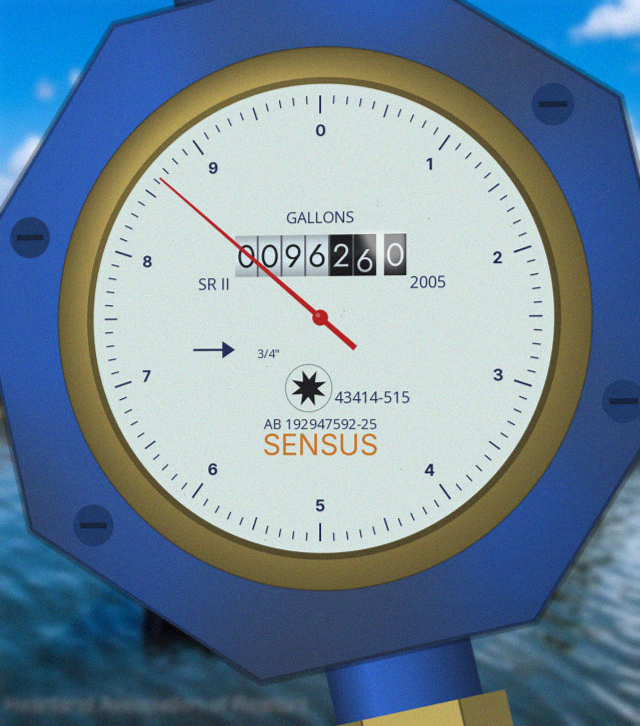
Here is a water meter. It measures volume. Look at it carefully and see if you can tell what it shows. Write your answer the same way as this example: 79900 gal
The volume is 96258.6 gal
